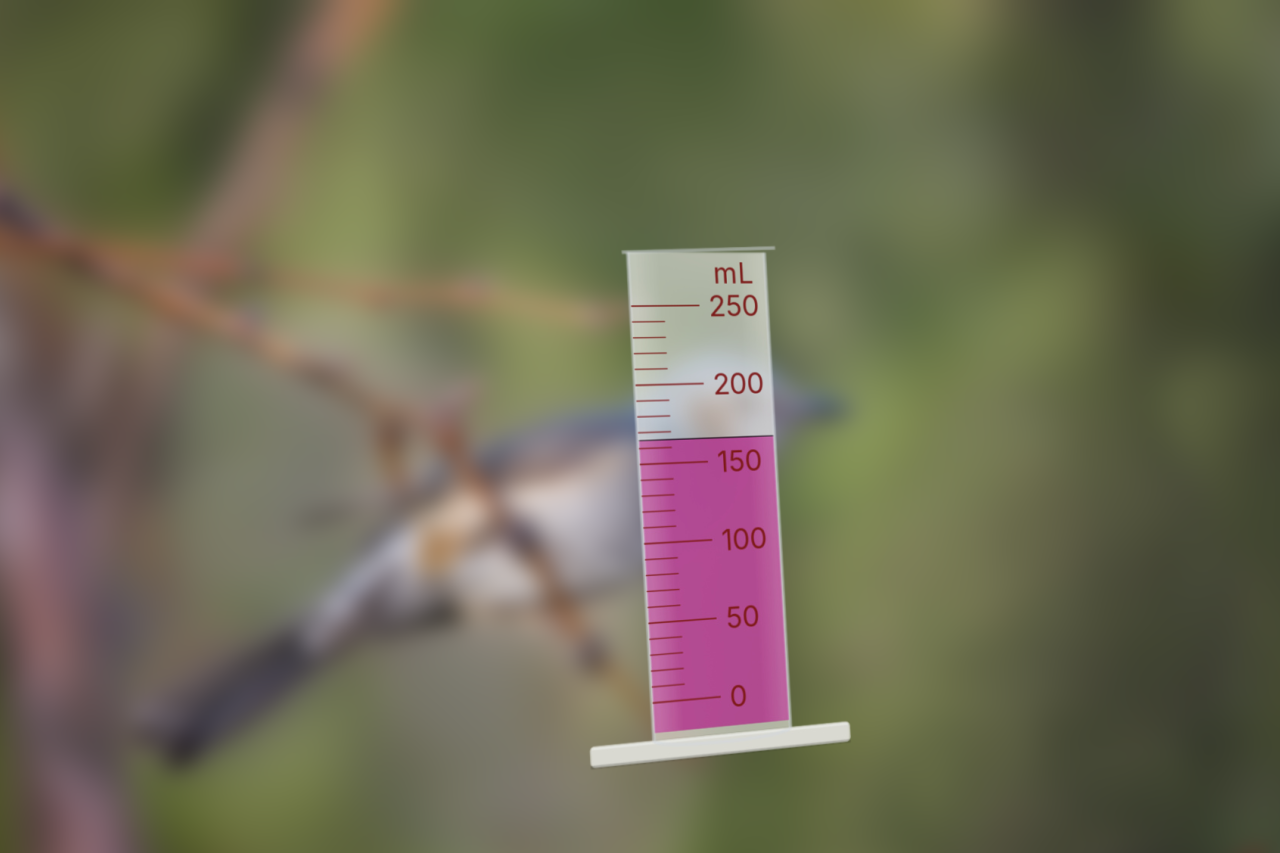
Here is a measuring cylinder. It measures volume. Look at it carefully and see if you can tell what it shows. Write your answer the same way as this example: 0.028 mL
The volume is 165 mL
